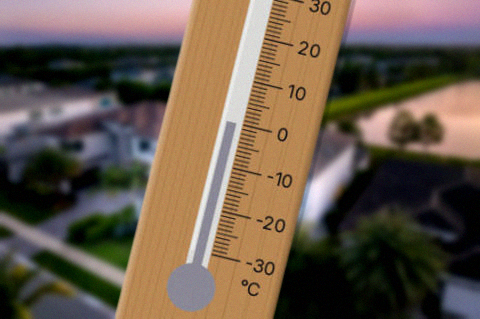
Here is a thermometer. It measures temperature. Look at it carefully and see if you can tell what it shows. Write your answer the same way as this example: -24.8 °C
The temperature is 0 °C
